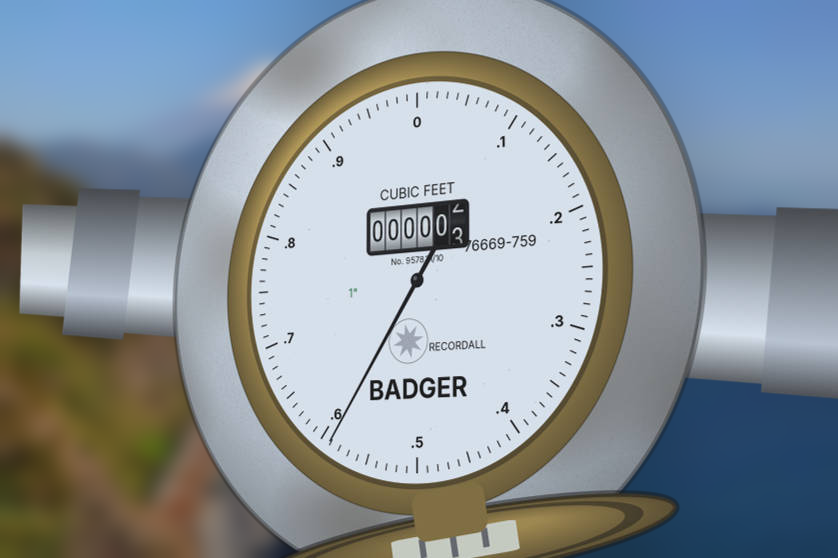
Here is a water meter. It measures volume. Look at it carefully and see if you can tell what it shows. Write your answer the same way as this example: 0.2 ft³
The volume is 2.59 ft³
